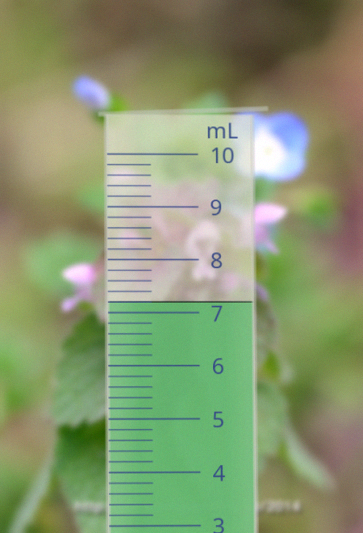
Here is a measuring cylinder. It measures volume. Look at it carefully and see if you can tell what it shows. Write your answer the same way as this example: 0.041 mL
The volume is 7.2 mL
